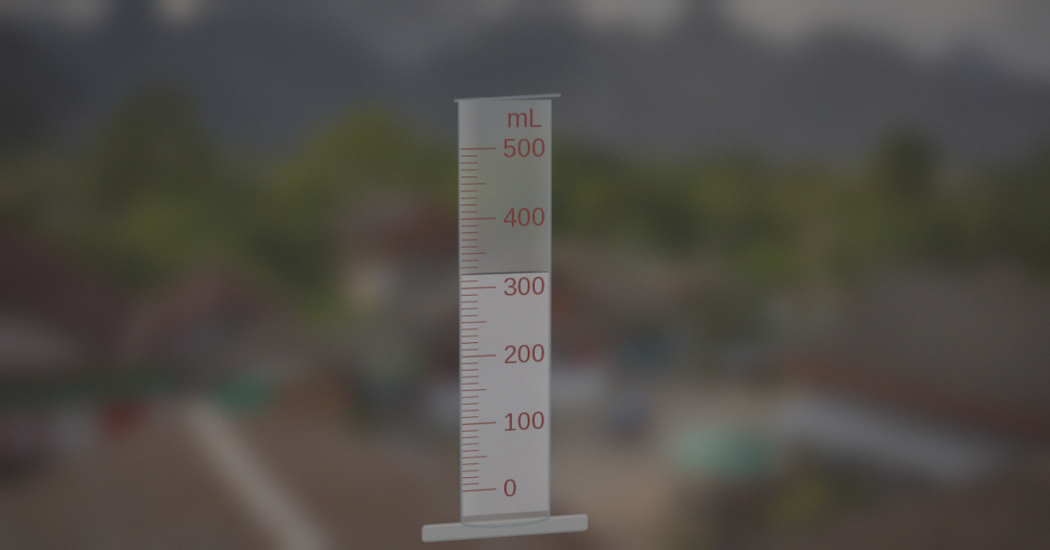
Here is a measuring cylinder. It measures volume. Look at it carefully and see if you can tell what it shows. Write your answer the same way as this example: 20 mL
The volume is 320 mL
